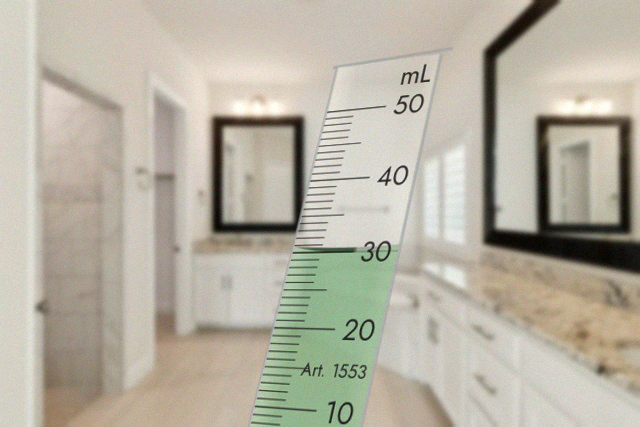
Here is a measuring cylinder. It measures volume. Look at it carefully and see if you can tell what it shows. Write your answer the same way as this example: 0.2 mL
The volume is 30 mL
